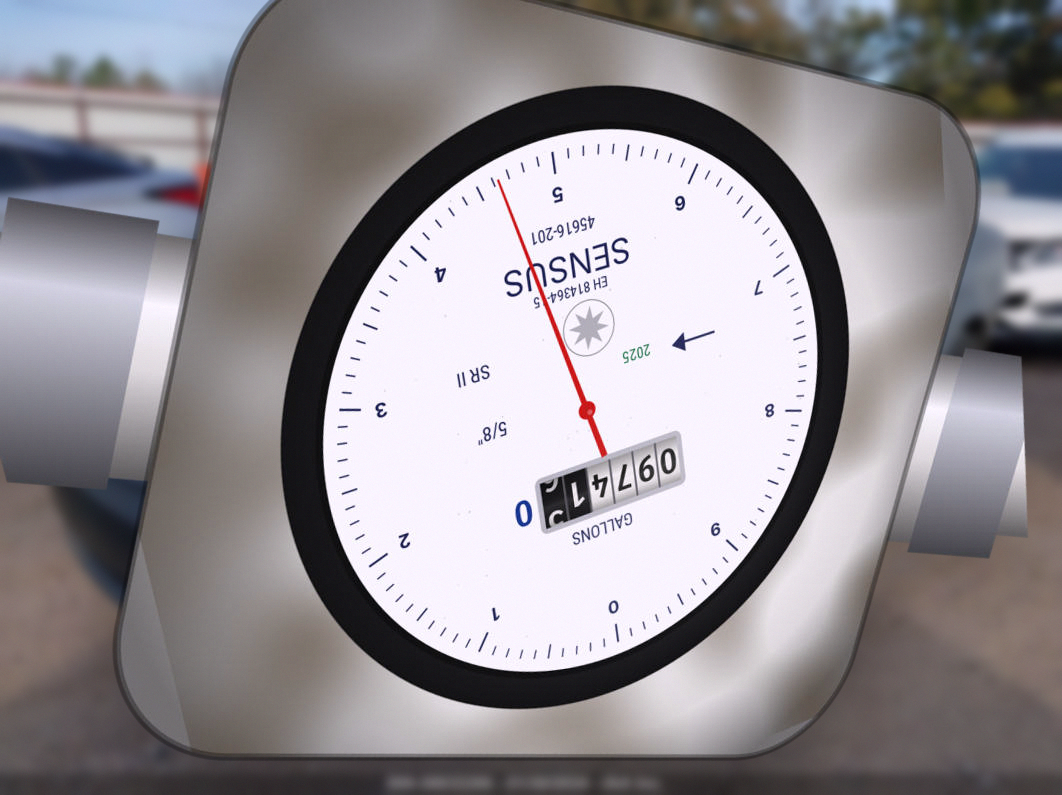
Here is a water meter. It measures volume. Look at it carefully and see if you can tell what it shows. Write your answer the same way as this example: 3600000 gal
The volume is 974154.6 gal
